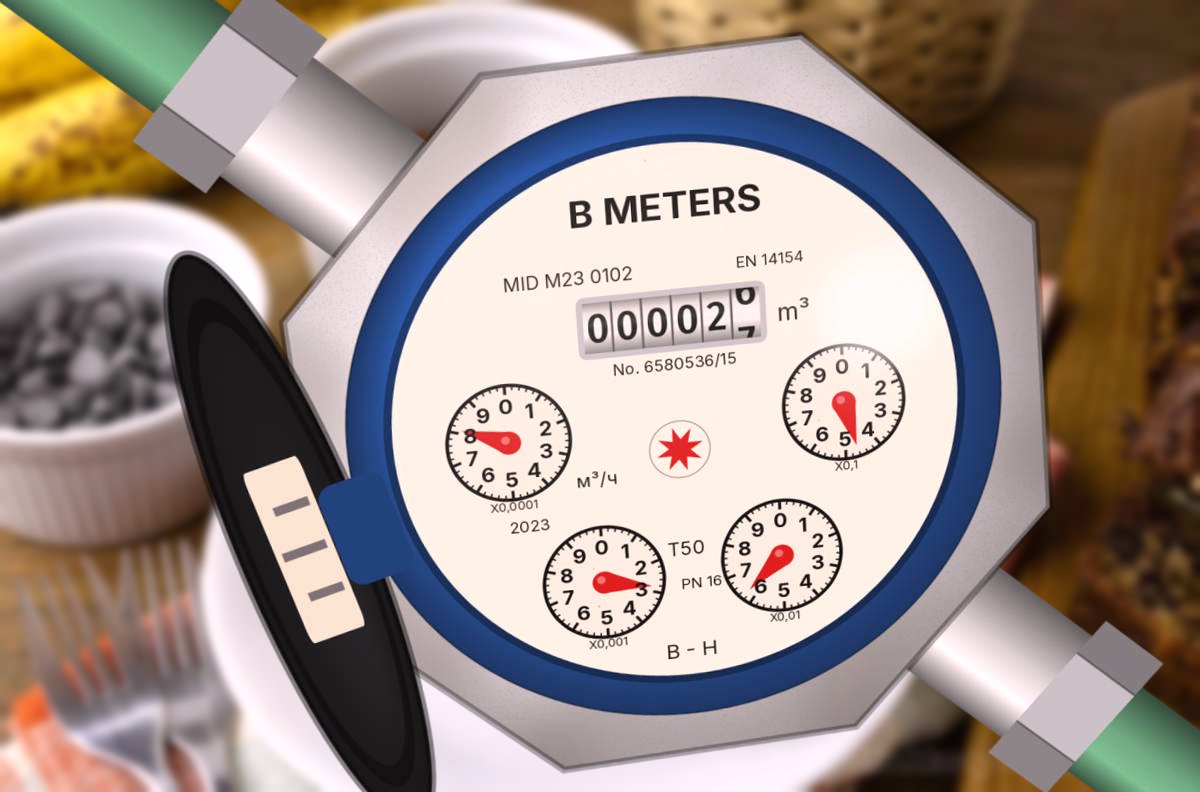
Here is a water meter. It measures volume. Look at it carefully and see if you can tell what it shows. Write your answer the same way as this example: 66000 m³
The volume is 26.4628 m³
